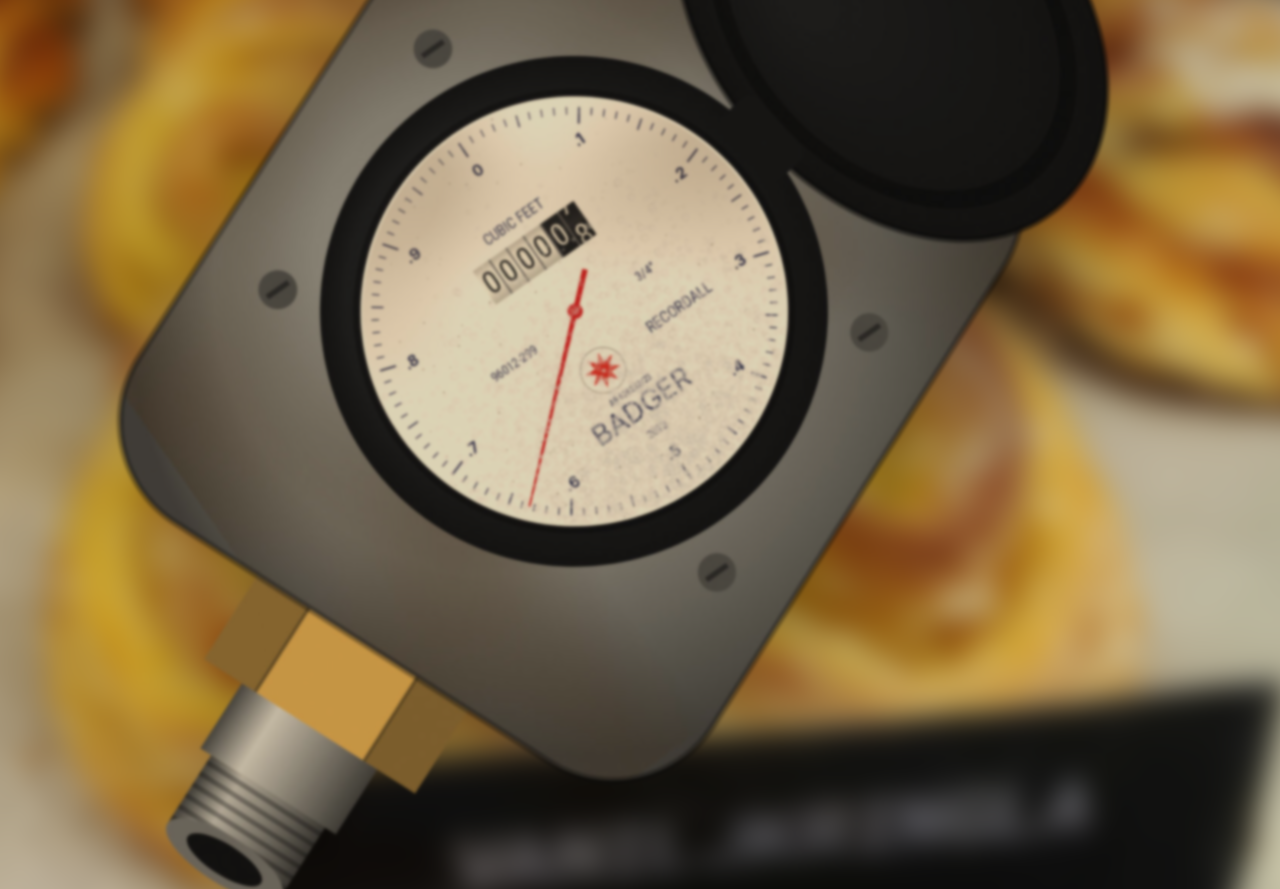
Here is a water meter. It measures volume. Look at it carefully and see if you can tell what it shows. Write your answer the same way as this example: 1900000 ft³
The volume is 7.63 ft³
